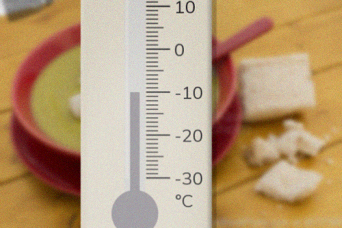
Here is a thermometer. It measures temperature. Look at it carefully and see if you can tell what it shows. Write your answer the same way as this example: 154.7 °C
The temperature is -10 °C
